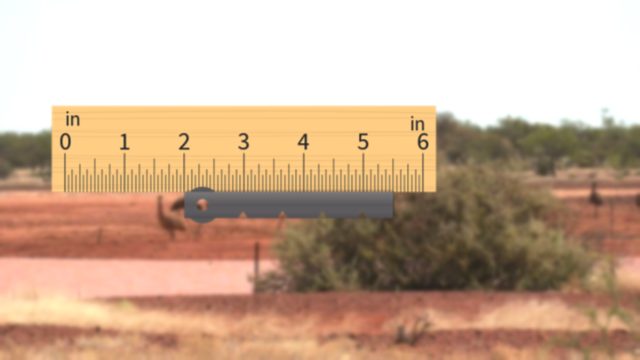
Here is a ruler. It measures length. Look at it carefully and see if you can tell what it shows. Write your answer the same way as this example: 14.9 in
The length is 3.5 in
